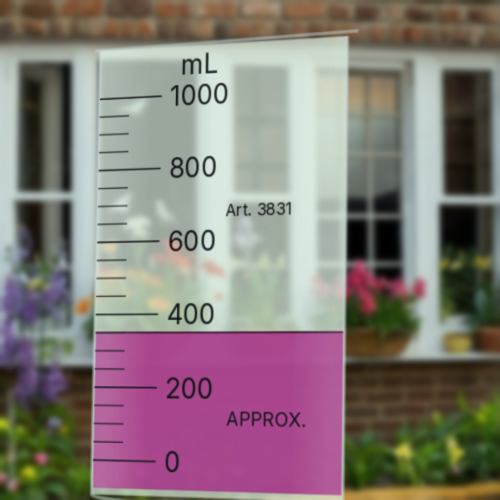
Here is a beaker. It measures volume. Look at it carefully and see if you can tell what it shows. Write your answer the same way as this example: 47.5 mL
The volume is 350 mL
